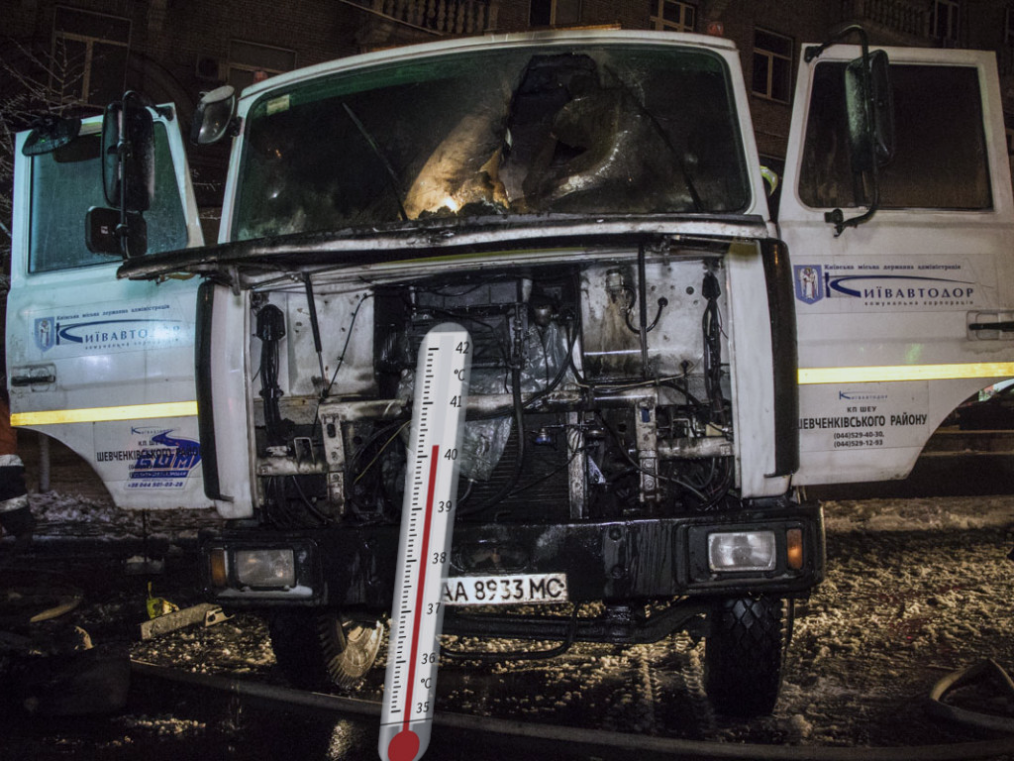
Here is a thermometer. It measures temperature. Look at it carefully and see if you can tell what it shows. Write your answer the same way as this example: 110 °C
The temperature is 40.2 °C
